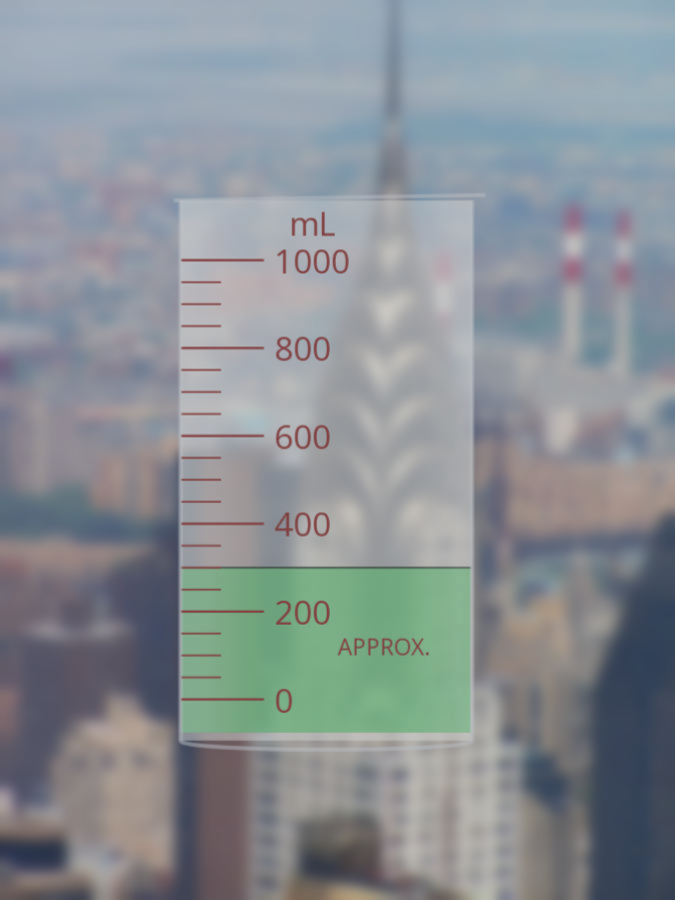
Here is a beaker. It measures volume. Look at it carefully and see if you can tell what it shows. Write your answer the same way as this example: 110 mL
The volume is 300 mL
